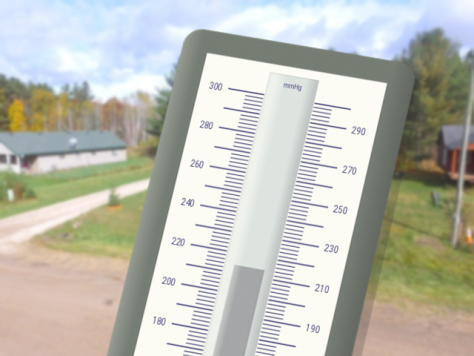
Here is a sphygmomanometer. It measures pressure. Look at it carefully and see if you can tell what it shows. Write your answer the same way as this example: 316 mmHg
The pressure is 214 mmHg
